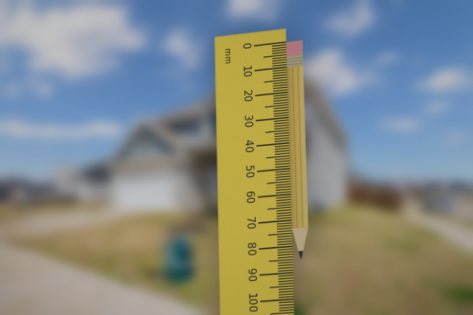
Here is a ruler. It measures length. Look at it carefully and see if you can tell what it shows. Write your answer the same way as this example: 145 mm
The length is 85 mm
